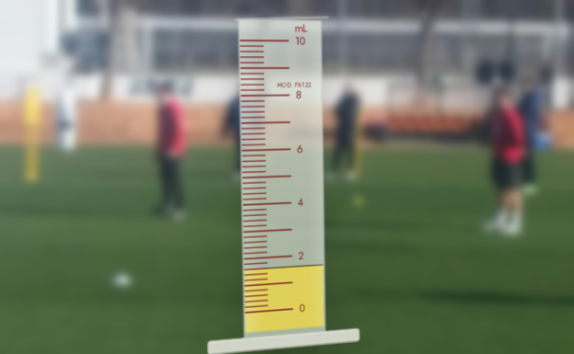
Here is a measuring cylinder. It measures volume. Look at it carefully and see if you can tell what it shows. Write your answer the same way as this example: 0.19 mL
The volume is 1.6 mL
